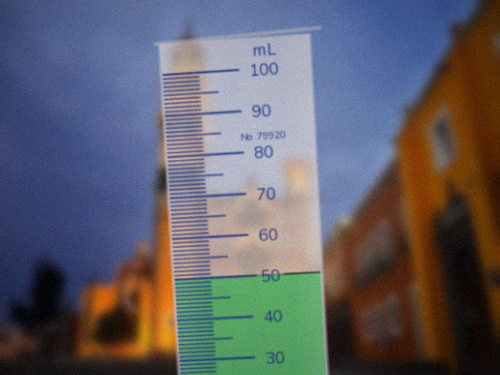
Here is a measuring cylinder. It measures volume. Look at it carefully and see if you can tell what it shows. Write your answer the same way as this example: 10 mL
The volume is 50 mL
